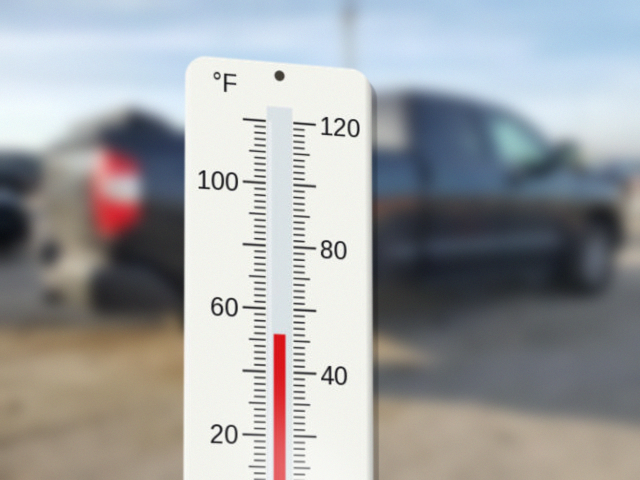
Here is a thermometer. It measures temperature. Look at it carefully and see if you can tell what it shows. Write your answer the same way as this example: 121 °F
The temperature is 52 °F
